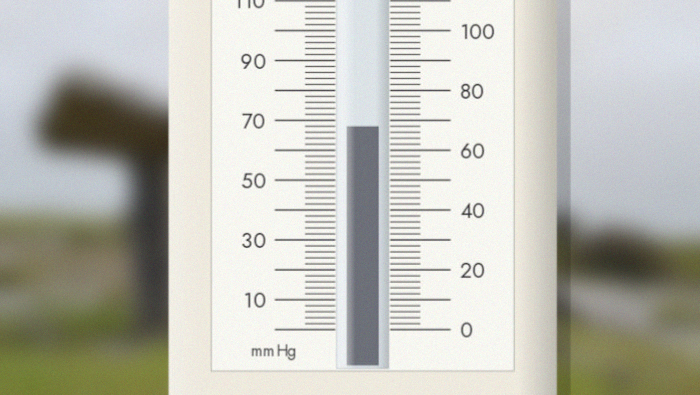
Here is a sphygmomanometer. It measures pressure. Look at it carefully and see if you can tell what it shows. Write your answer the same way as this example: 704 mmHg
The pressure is 68 mmHg
